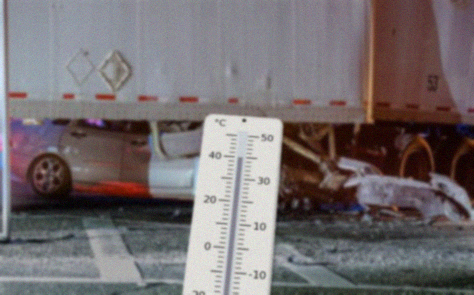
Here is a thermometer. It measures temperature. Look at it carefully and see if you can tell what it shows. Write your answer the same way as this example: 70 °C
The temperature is 40 °C
